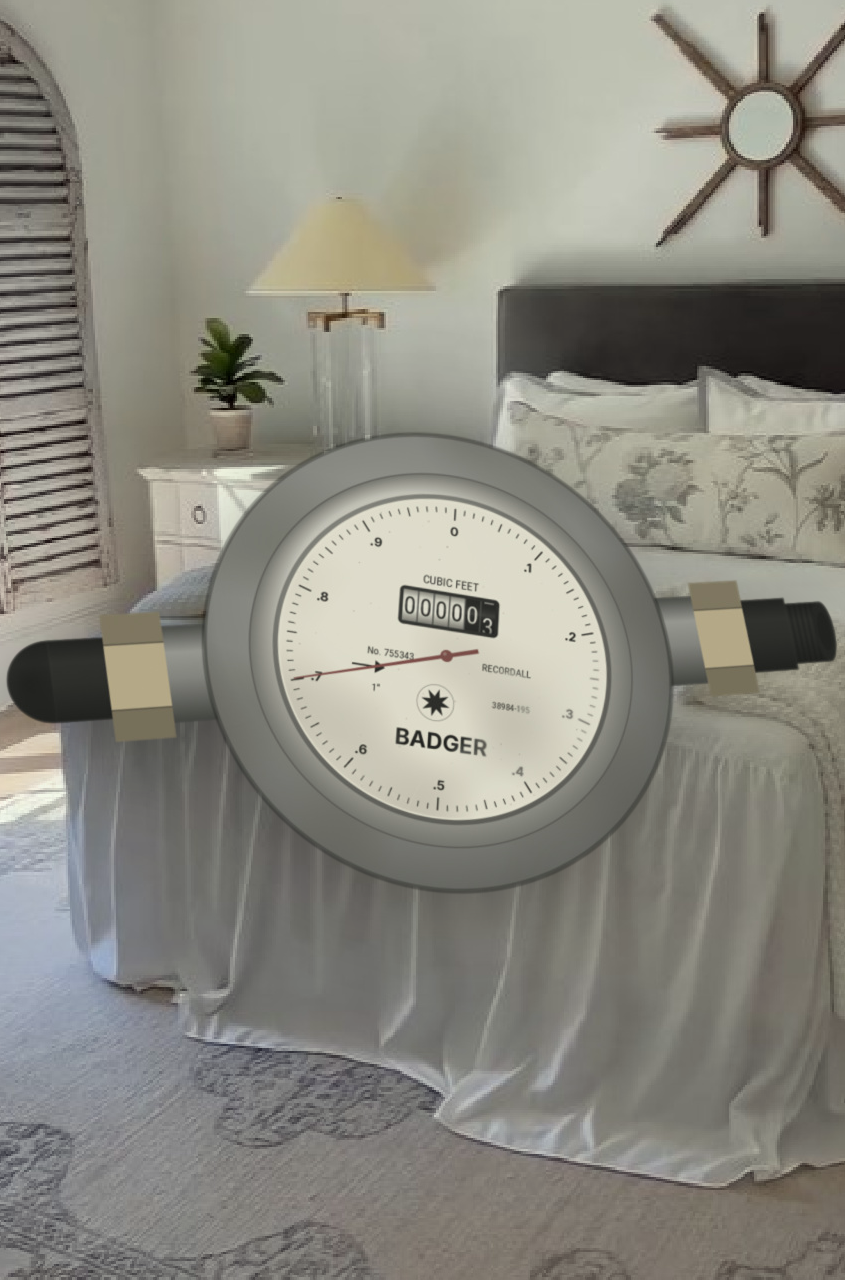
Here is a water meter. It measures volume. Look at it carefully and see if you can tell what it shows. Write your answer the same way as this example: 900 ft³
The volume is 2.70 ft³
